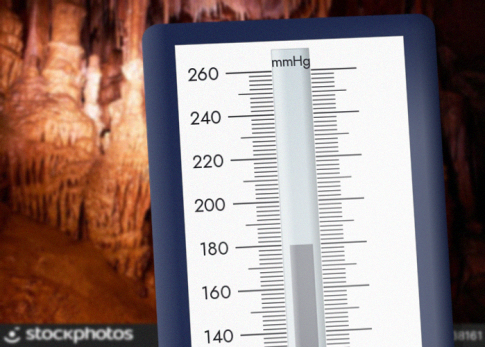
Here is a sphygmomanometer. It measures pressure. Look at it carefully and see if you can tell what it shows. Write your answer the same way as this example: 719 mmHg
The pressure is 180 mmHg
